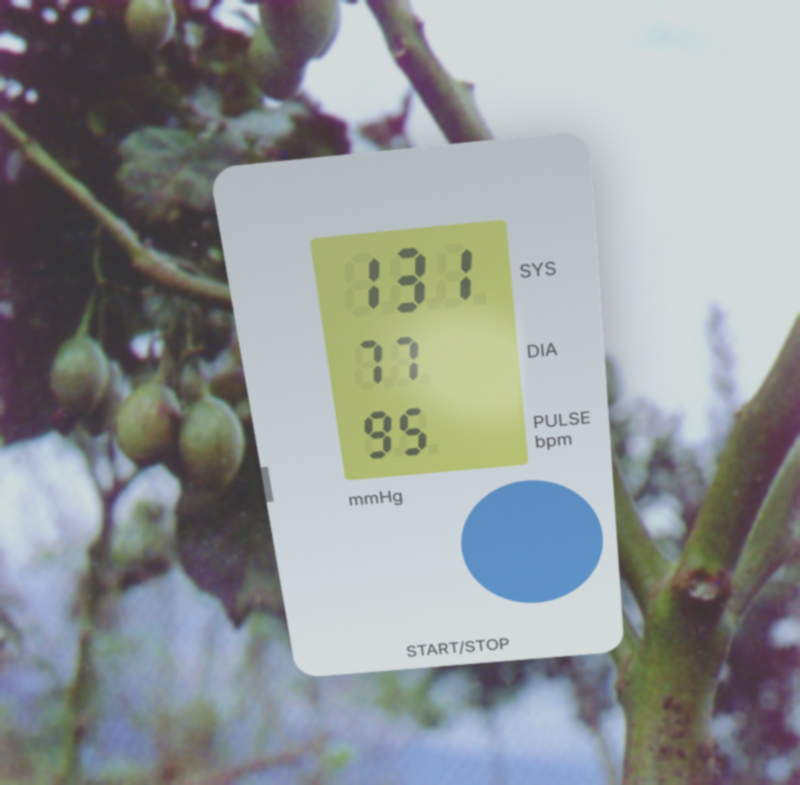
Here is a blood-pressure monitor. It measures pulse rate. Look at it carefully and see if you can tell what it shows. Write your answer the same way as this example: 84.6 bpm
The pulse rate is 95 bpm
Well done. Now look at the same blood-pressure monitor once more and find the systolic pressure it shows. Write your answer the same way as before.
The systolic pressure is 131 mmHg
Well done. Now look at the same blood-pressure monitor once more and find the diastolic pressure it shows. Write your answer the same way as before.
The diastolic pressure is 77 mmHg
